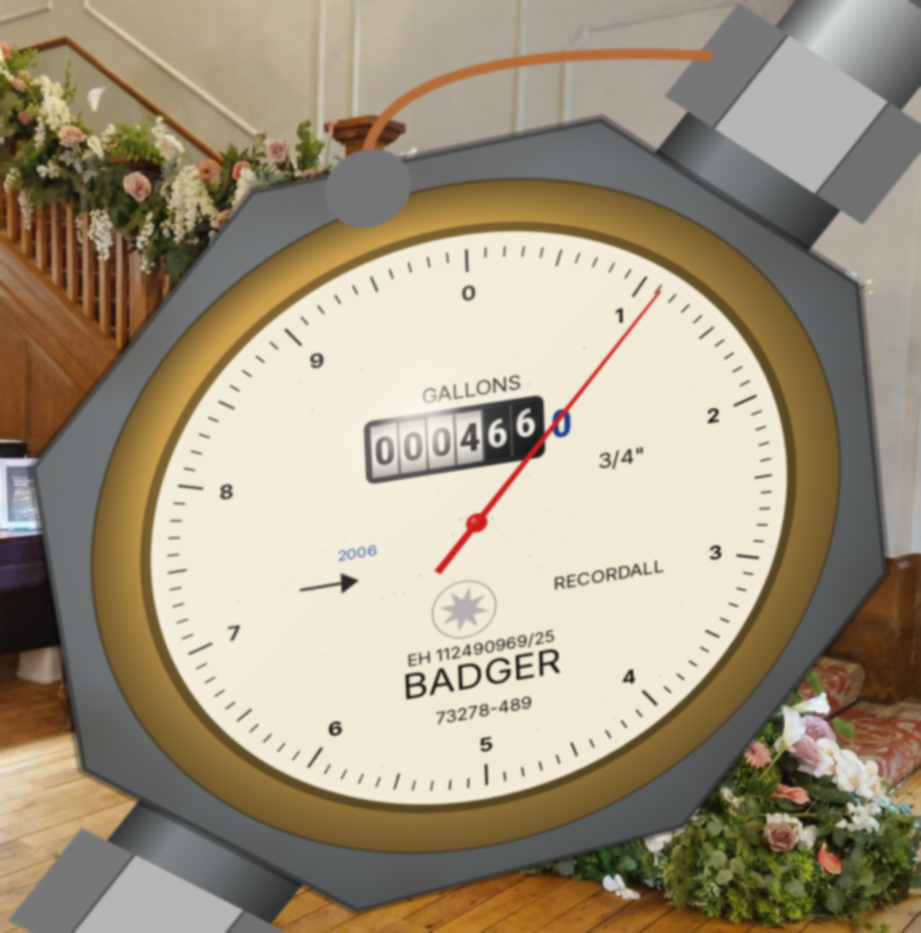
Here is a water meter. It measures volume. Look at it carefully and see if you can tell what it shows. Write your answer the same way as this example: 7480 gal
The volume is 4661.1 gal
